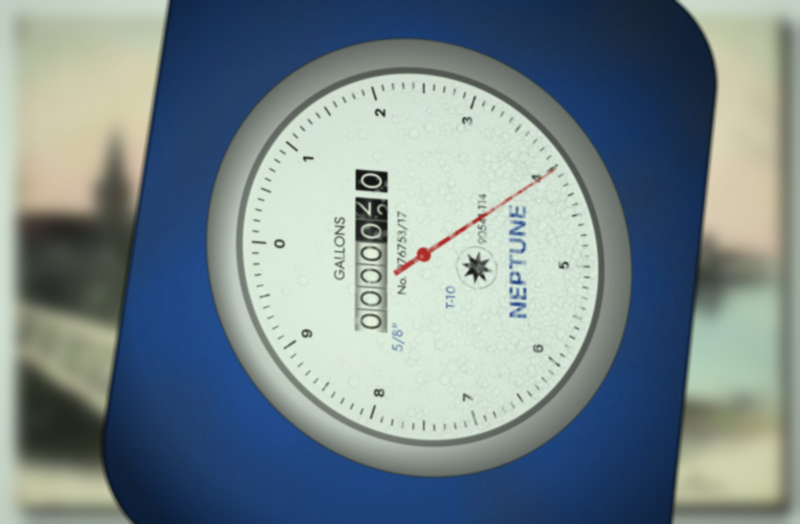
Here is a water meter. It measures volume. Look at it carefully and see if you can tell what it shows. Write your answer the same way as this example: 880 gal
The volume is 24.0 gal
